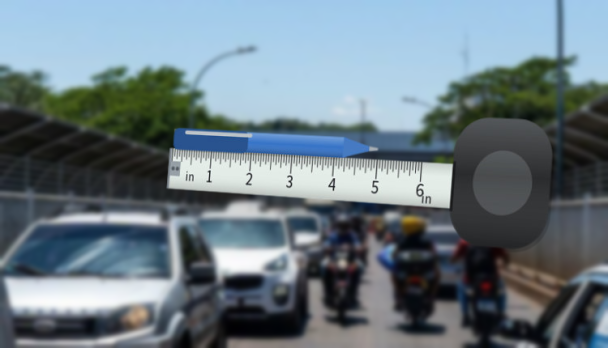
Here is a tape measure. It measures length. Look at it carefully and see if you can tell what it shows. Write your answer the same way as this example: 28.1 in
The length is 5 in
